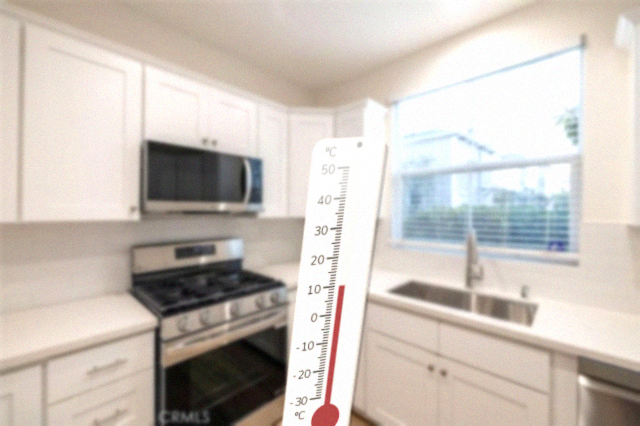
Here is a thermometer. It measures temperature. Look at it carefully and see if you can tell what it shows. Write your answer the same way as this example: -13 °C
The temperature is 10 °C
